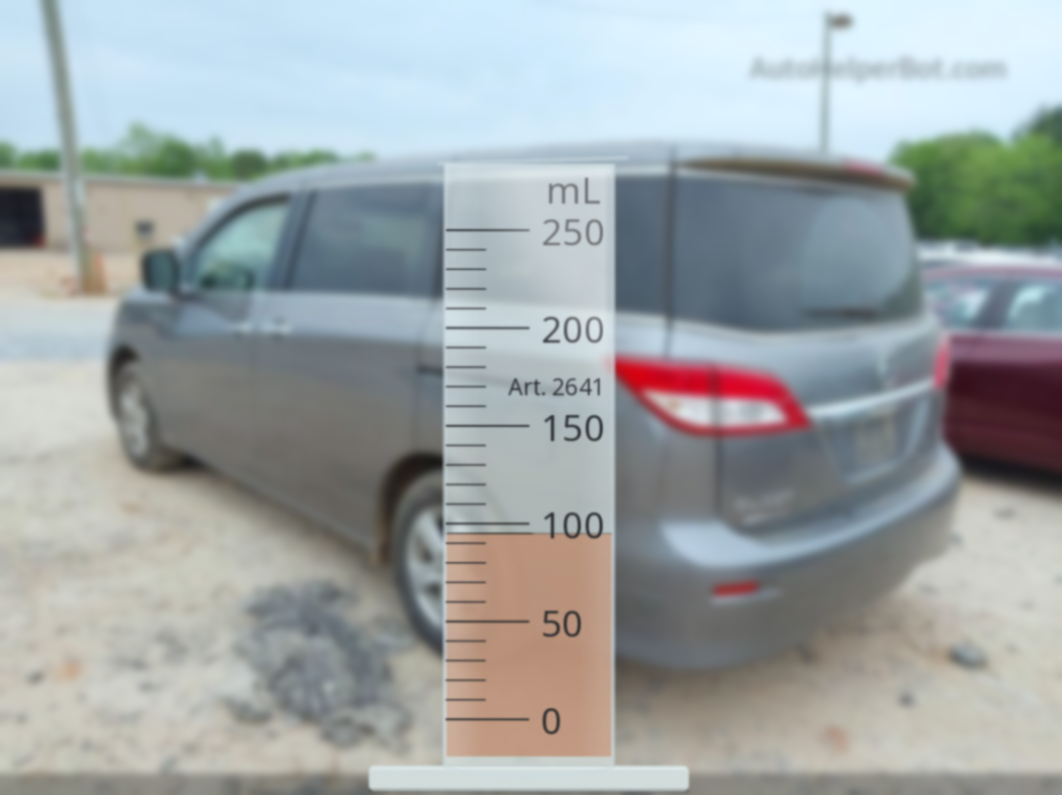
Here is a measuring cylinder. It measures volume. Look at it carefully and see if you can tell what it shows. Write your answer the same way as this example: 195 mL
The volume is 95 mL
